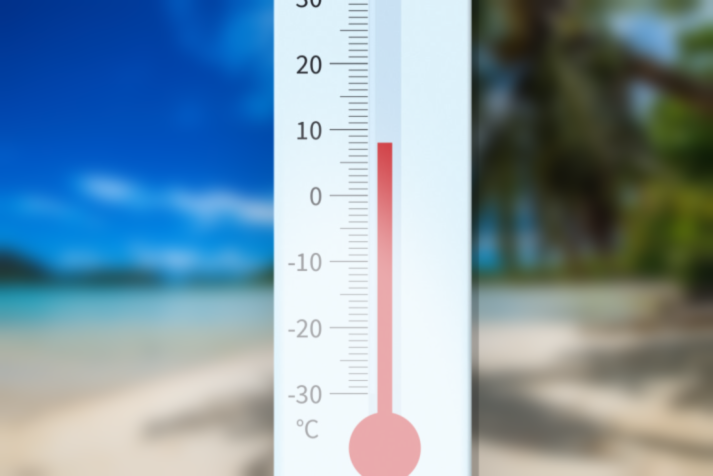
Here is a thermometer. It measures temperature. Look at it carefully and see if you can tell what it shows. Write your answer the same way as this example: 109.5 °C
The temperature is 8 °C
